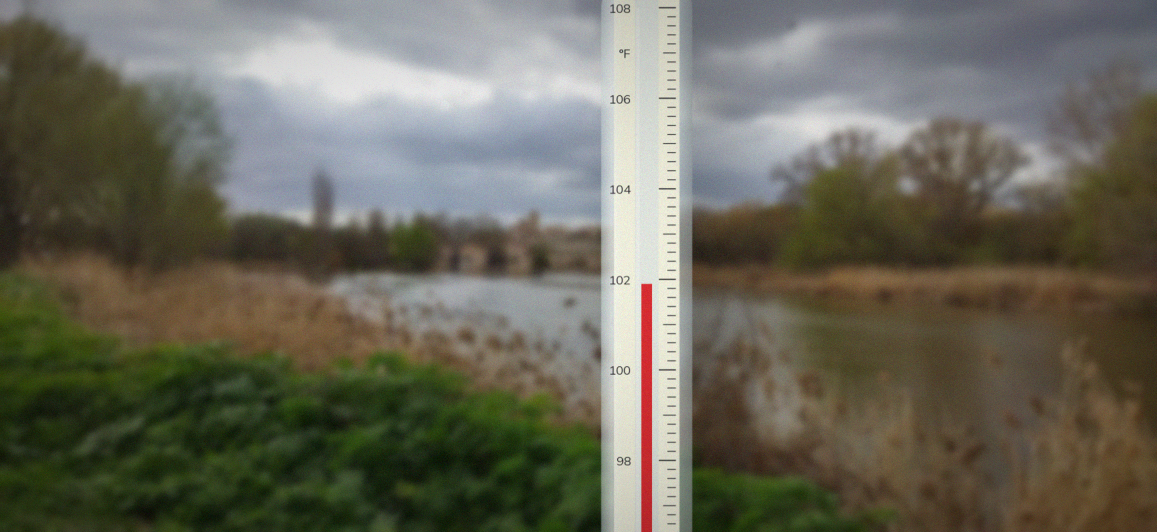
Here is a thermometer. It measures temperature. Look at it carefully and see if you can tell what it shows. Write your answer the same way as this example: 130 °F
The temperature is 101.9 °F
